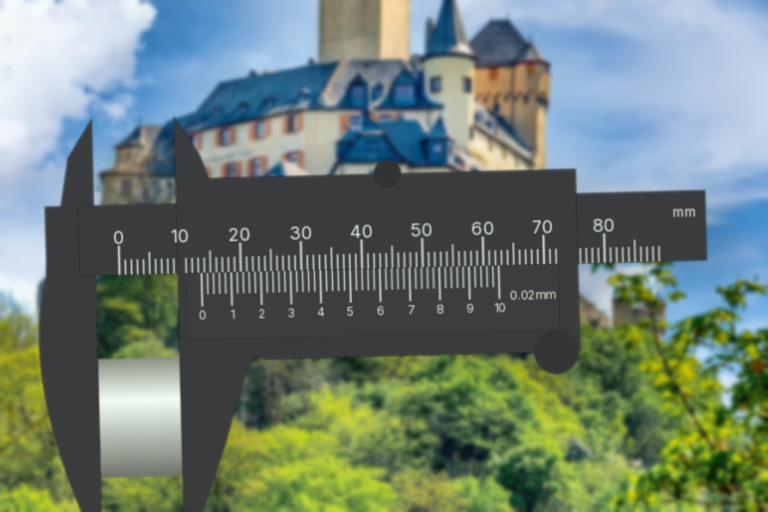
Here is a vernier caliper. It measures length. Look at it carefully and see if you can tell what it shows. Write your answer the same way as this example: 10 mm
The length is 13.5 mm
